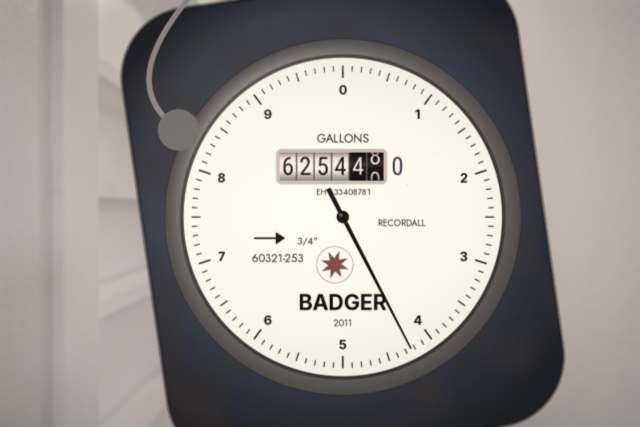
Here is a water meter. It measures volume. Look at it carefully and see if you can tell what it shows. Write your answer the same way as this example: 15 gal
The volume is 6254484.2 gal
